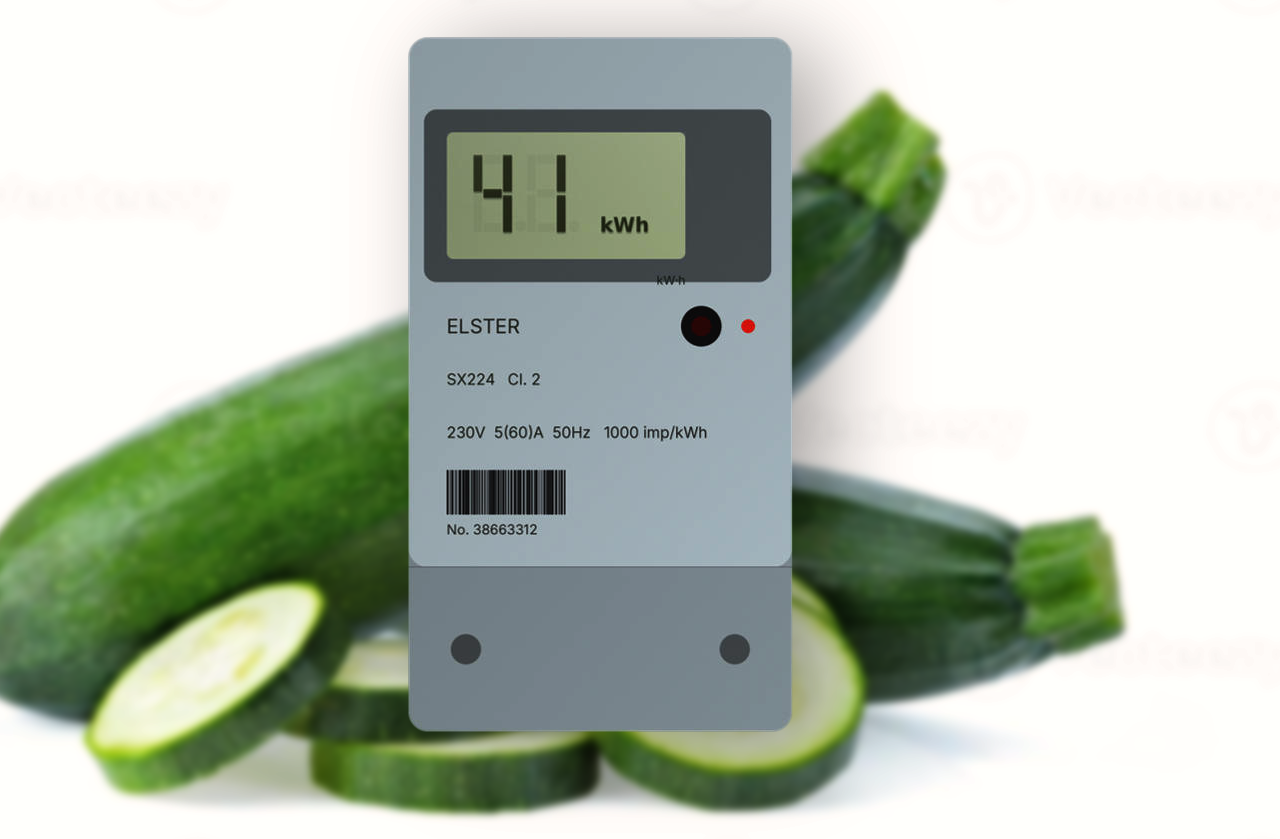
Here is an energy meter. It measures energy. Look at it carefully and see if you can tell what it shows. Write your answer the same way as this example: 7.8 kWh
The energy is 41 kWh
